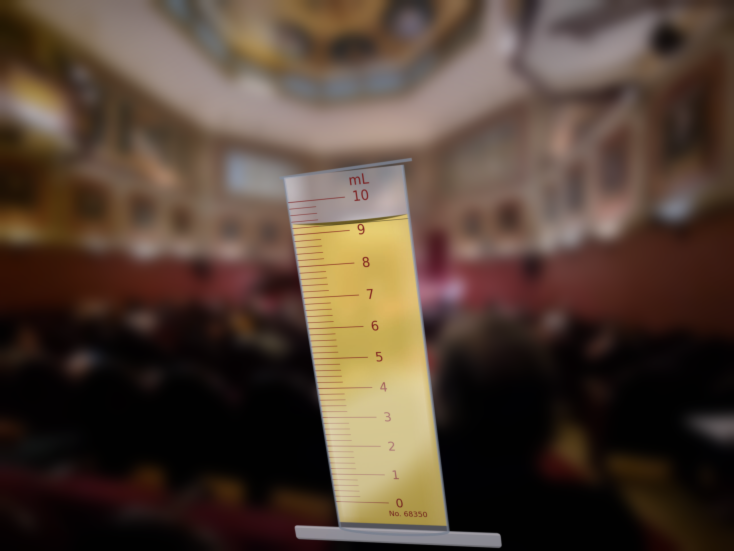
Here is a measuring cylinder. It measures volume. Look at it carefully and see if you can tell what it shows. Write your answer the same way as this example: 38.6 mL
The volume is 9.2 mL
